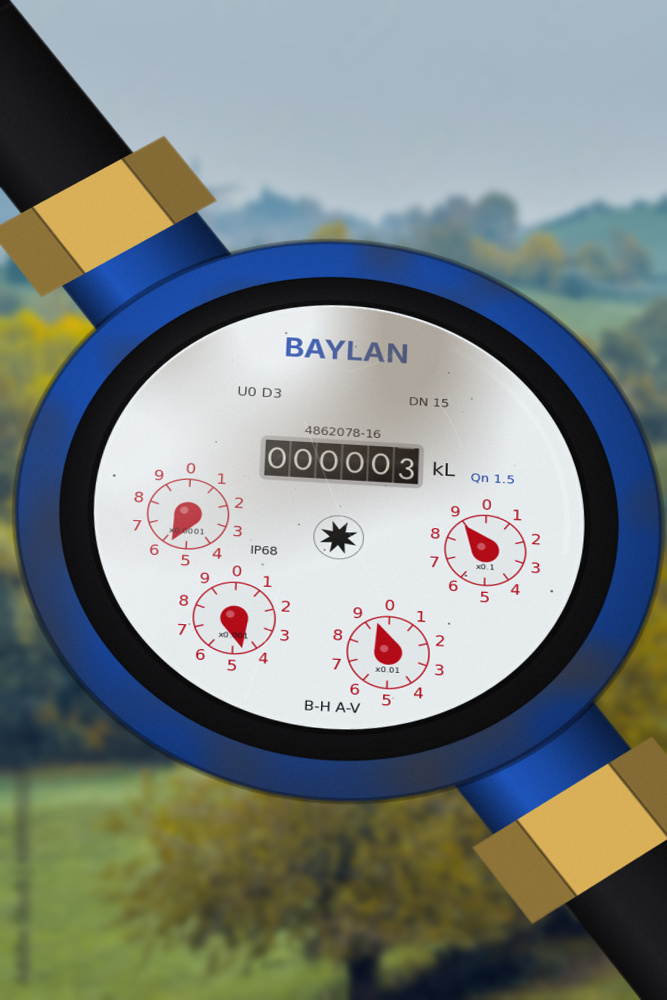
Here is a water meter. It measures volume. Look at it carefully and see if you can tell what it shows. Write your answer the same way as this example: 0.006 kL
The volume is 2.8945 kL
